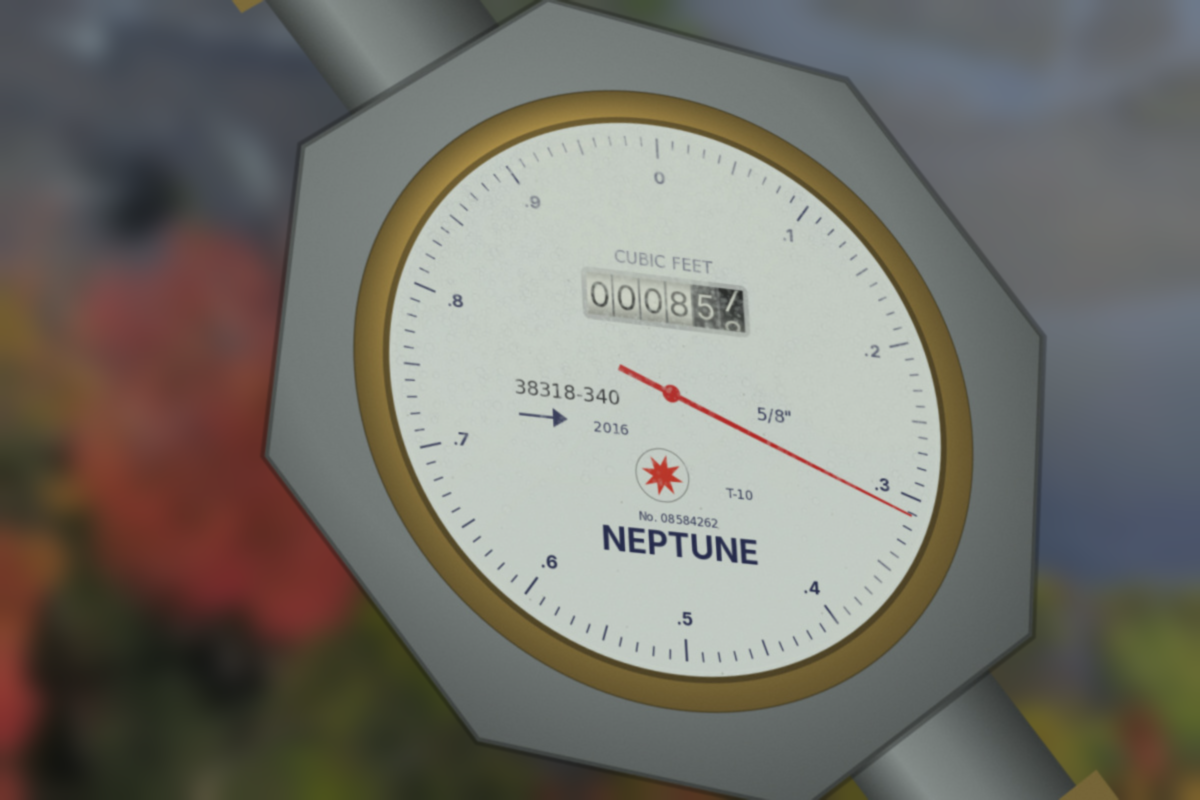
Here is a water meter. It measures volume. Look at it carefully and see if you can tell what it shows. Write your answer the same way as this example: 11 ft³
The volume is 857.31 ft³
